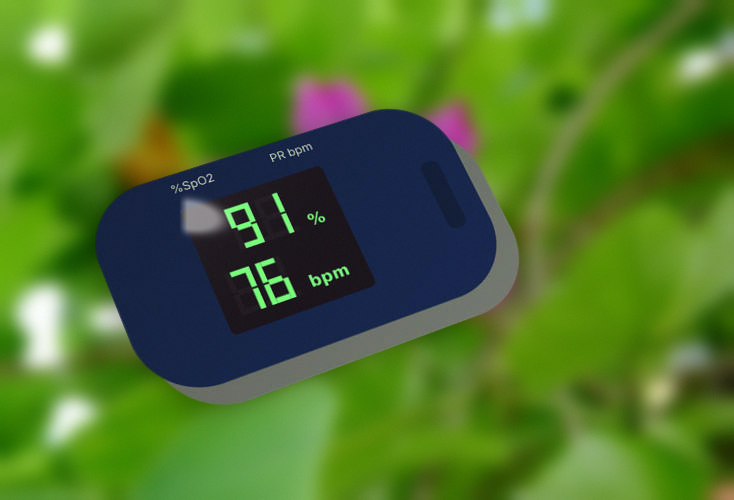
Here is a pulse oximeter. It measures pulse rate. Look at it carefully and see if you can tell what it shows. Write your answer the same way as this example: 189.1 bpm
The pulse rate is 76 bpm
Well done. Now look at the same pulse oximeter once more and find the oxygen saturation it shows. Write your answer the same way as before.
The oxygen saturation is 91 %
